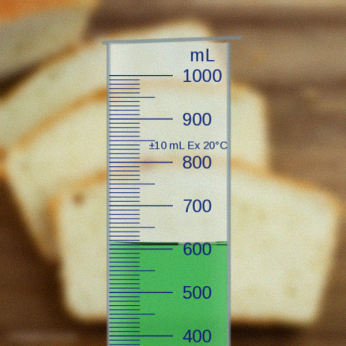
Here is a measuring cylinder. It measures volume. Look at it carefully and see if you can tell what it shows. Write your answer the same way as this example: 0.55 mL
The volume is 610 mL
